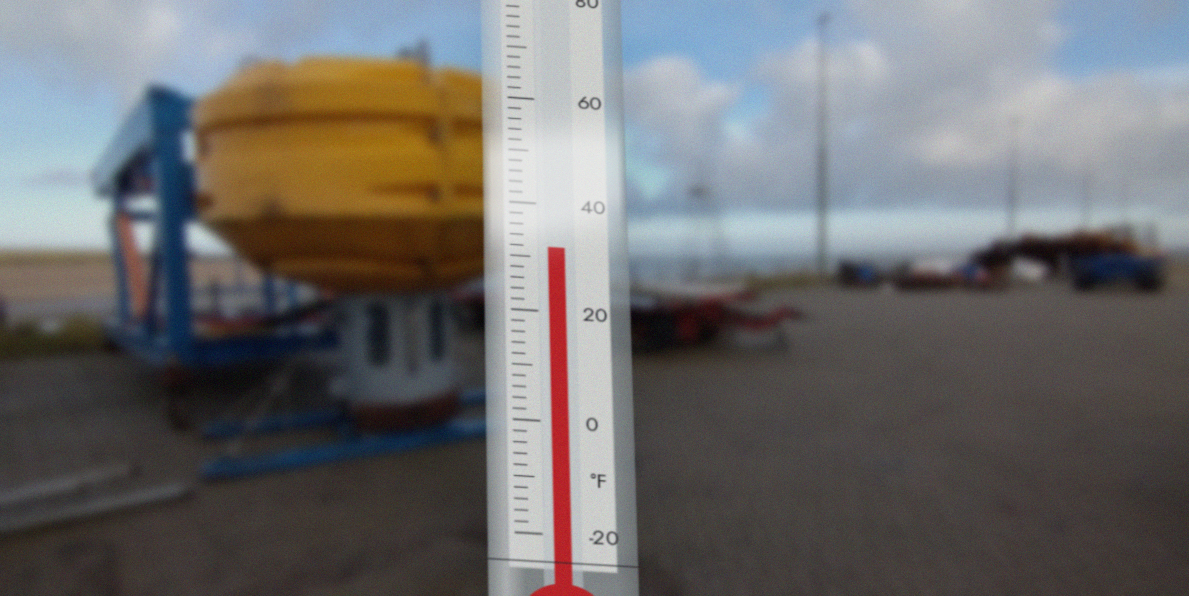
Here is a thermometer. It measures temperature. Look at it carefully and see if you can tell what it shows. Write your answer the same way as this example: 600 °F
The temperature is 32 °F
